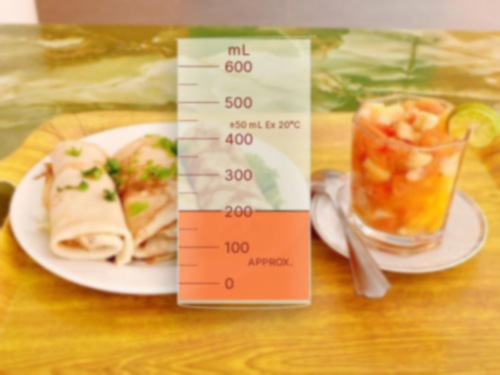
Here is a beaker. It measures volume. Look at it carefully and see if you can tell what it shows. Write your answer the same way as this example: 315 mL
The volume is 200 mL
